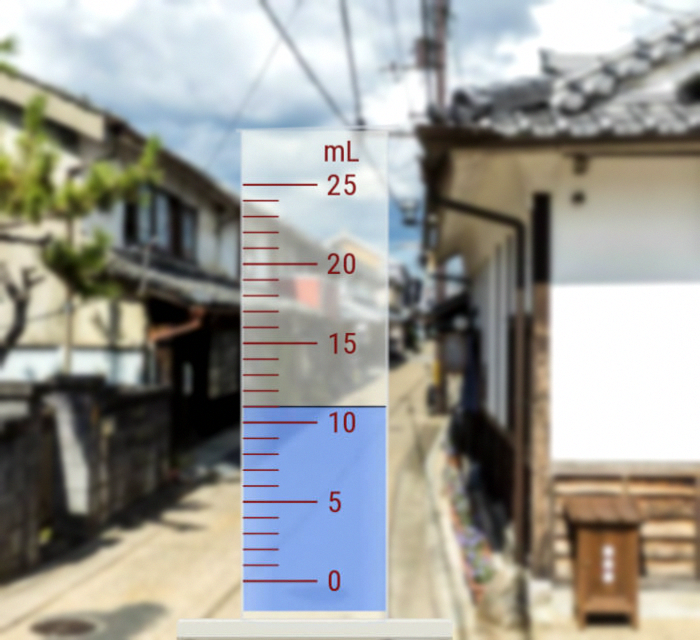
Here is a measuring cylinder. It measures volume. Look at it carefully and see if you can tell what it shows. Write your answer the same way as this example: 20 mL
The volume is 11 mL
